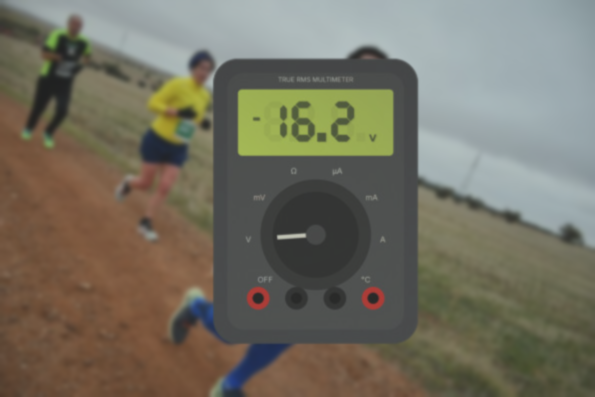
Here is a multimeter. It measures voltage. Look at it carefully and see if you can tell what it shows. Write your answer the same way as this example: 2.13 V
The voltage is -16.2 V
